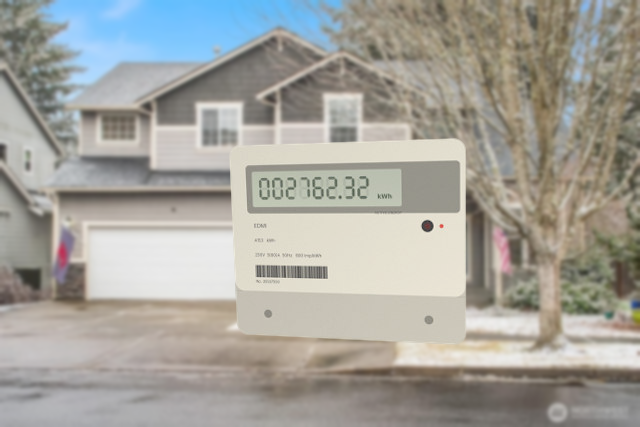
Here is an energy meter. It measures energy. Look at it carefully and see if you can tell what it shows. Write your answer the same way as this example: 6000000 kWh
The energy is 2762.32 kWh
